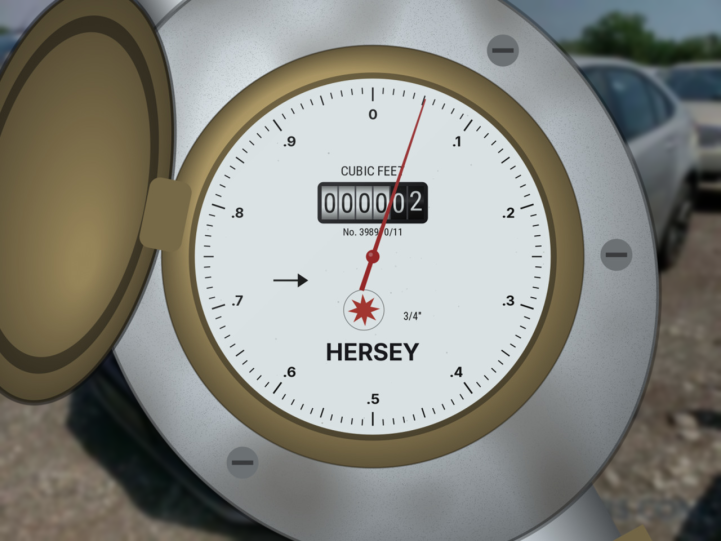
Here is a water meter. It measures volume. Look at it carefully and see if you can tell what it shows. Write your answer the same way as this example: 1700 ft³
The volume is 2.05 ft³
